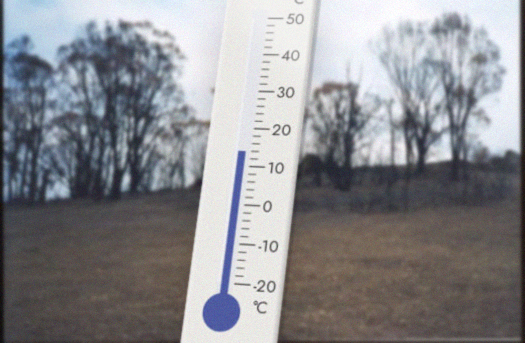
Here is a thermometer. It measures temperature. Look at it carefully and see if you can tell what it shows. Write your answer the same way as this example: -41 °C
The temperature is 14 °C
